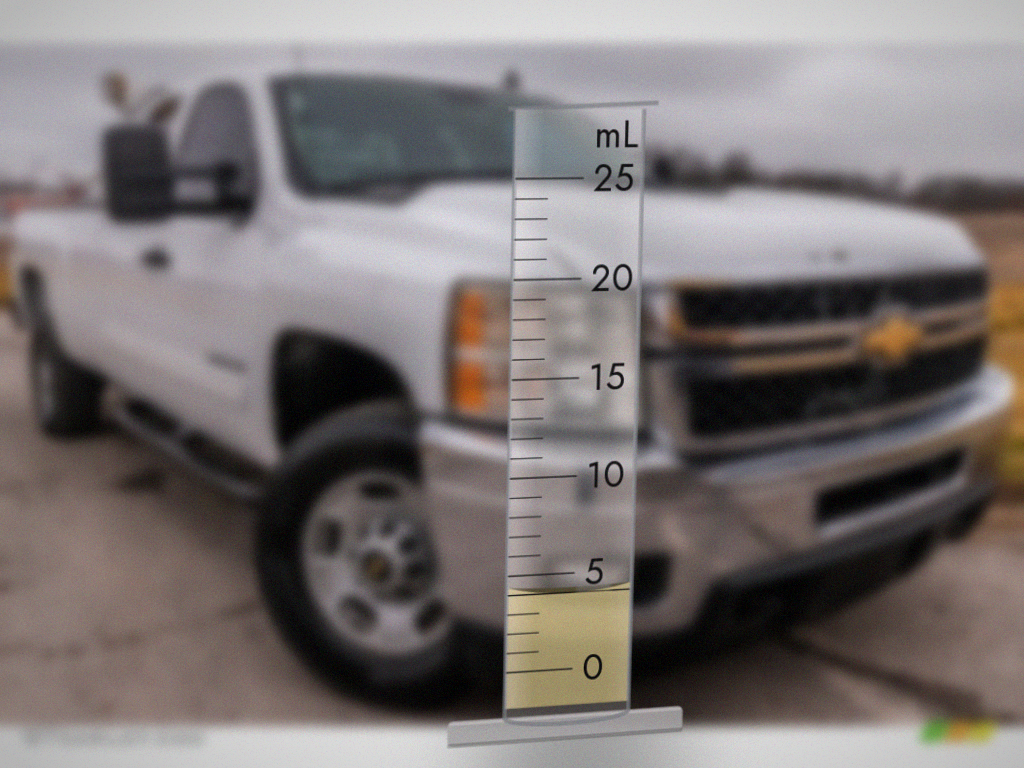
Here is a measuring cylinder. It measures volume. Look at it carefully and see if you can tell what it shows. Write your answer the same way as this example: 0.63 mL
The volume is 4 mL
